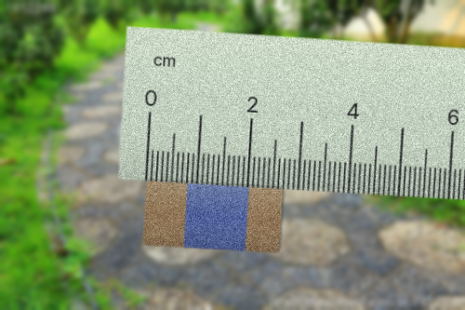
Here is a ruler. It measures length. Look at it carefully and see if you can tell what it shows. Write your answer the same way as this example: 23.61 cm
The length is 2.7 cm
